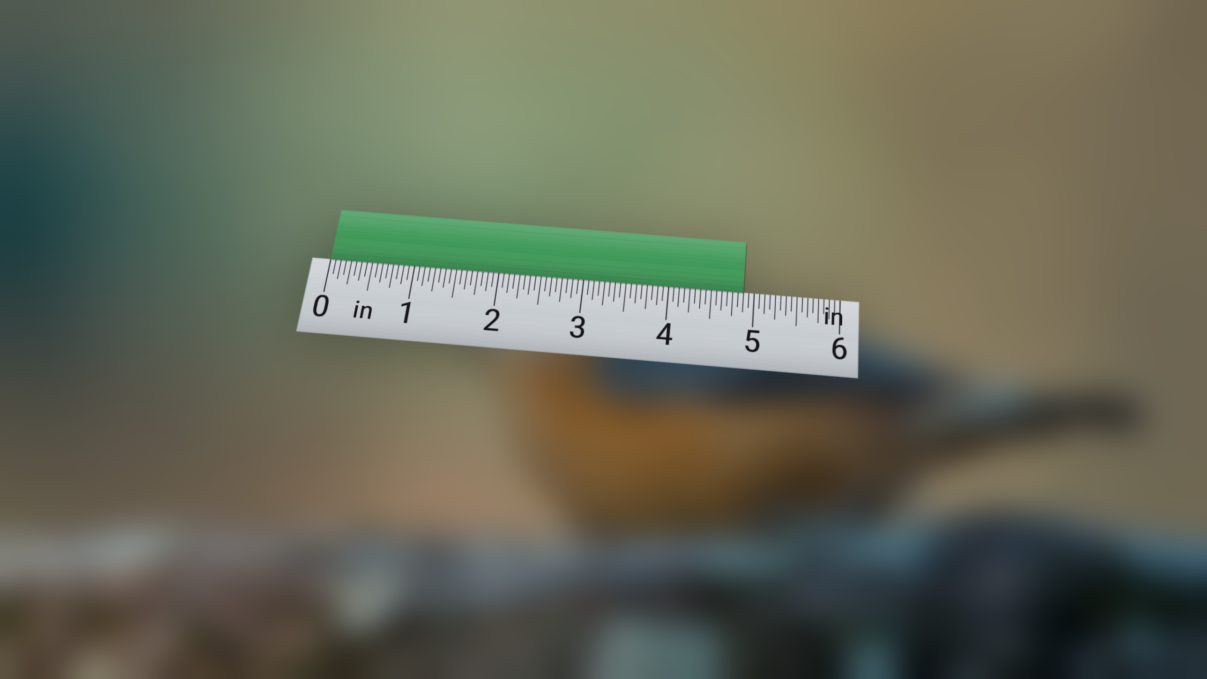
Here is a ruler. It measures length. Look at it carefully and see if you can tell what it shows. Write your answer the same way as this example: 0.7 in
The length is 4.875 in
